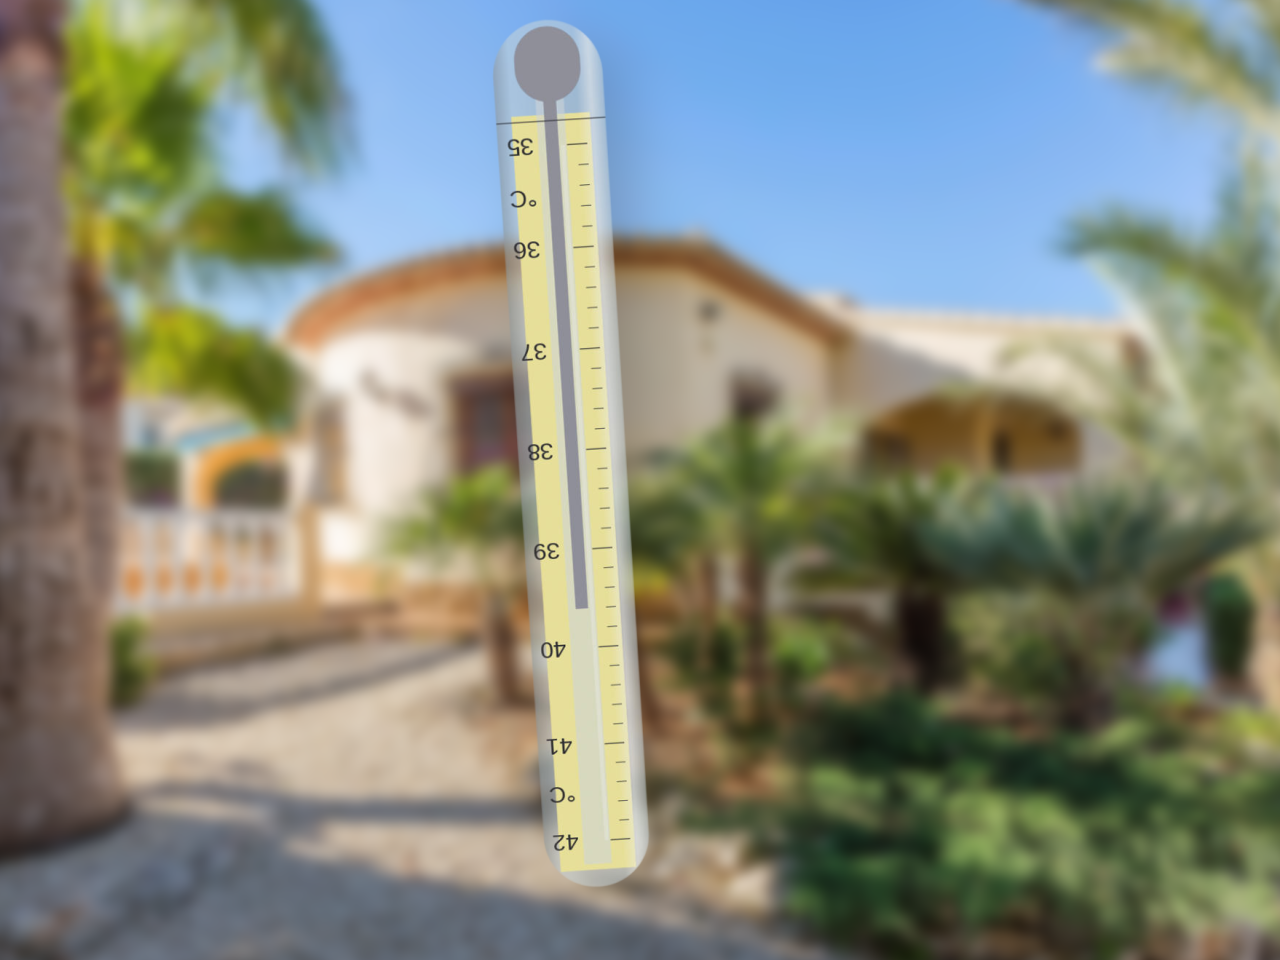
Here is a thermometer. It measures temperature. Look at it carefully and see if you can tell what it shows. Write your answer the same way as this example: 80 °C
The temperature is 39.6 °C
